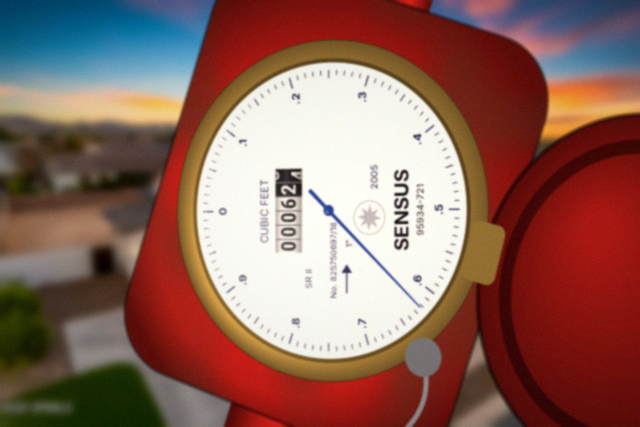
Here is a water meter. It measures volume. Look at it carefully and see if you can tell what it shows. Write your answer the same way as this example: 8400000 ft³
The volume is 623.62 ft³
